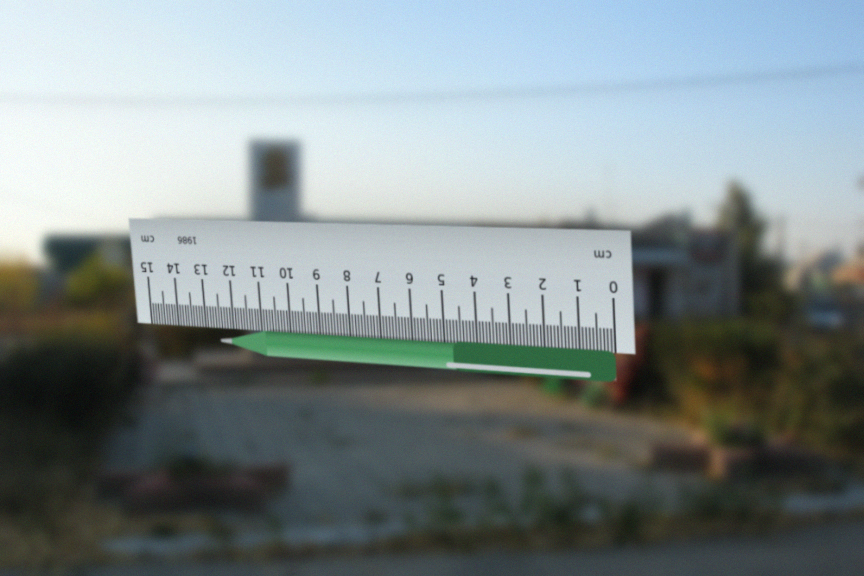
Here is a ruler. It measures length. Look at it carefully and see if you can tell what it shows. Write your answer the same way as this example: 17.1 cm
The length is 12.5 cm
